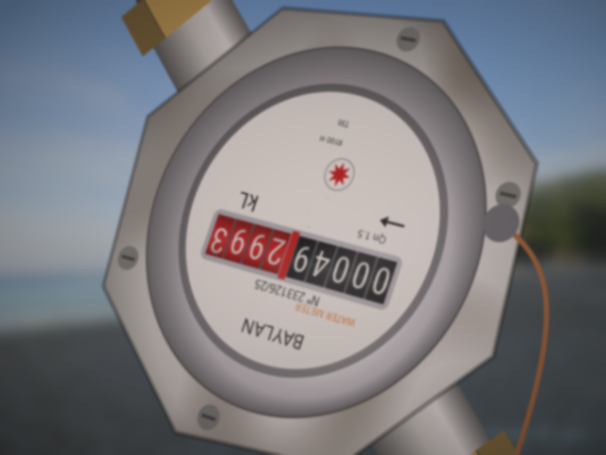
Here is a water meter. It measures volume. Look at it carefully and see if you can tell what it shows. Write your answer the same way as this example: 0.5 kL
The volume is 49.2993 kL
